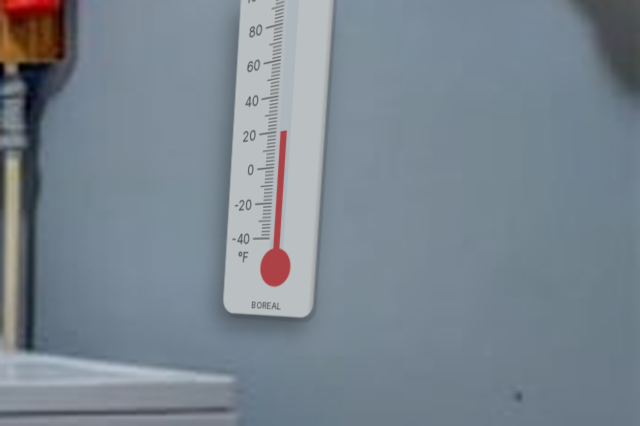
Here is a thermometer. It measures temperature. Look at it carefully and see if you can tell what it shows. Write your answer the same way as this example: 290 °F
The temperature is 20 °F
